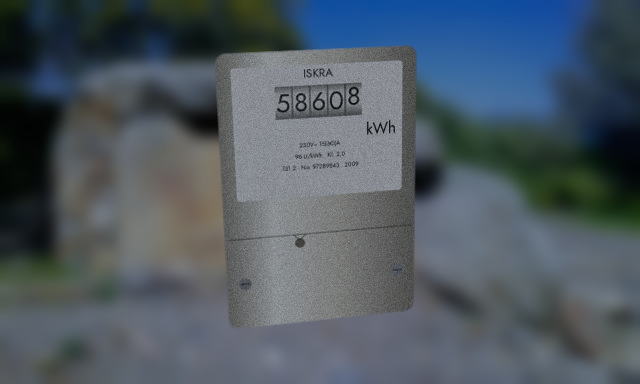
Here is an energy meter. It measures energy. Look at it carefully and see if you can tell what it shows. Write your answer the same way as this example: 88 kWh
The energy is 58608 kWh
